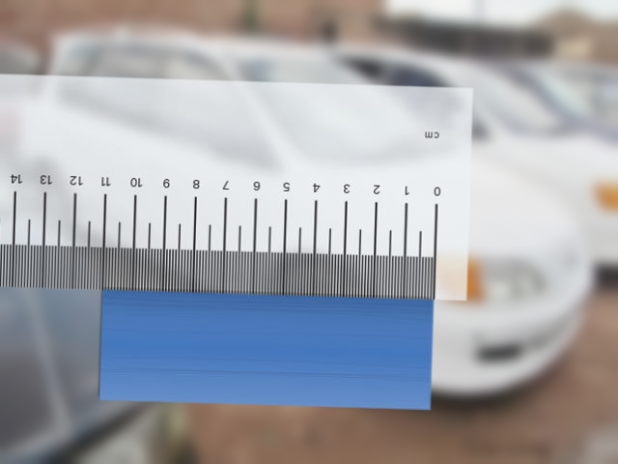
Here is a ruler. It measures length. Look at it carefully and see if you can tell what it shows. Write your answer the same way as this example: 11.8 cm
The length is 11 cm
